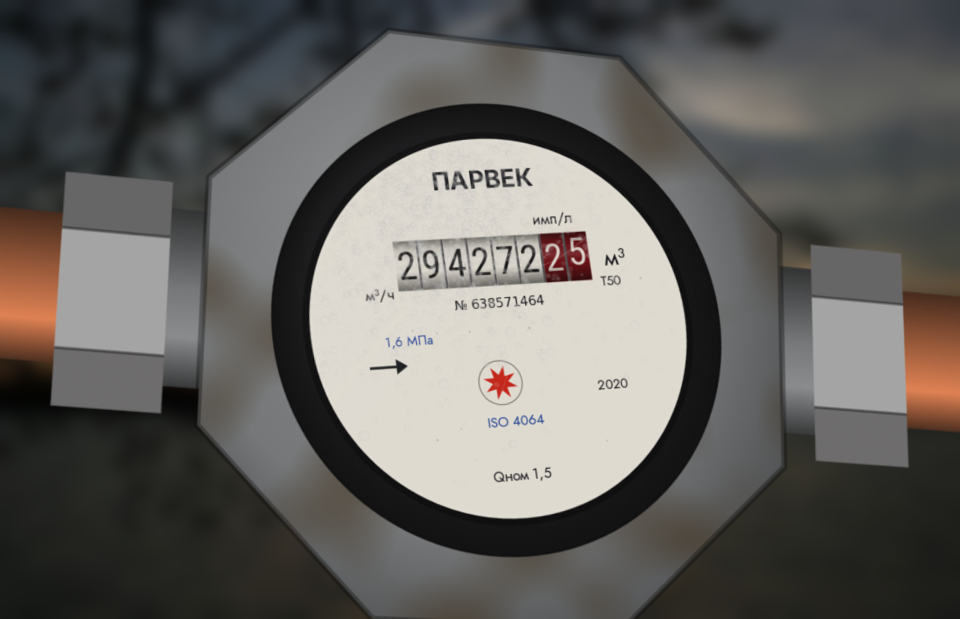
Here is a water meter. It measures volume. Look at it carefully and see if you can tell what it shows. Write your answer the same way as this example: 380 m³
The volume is 294272.25 m³
